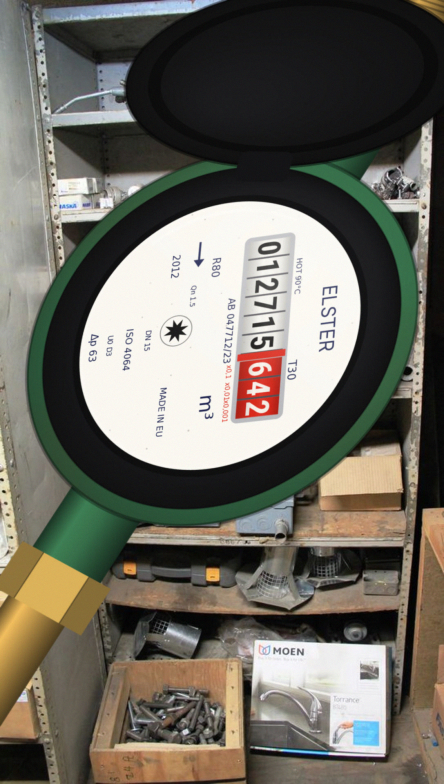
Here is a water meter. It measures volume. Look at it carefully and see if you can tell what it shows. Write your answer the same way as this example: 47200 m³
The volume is 12715.642 m³
